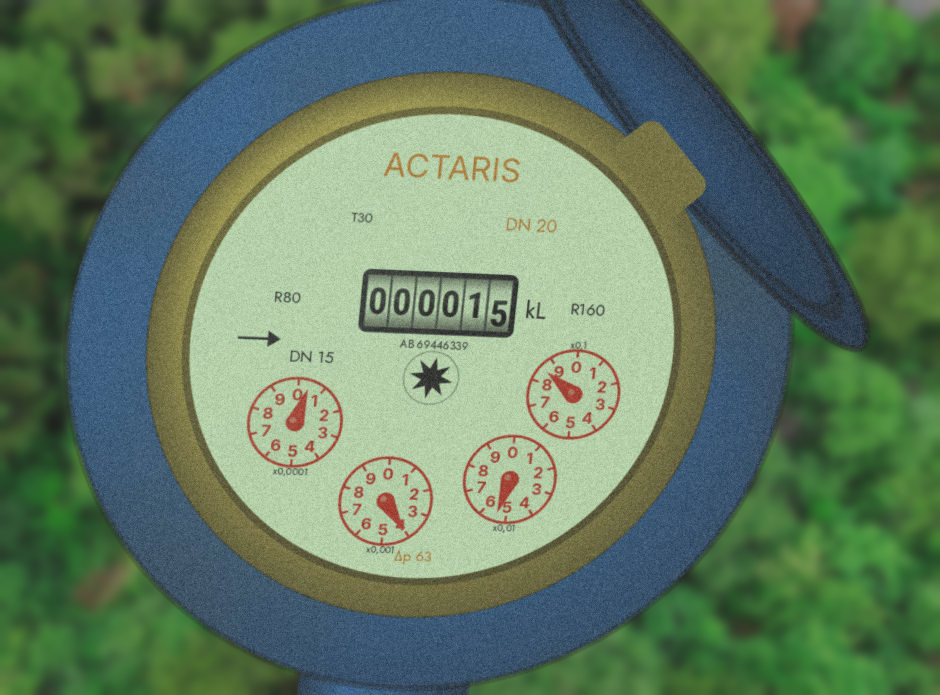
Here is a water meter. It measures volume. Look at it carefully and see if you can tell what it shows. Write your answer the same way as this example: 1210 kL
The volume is 14.8540 kL
